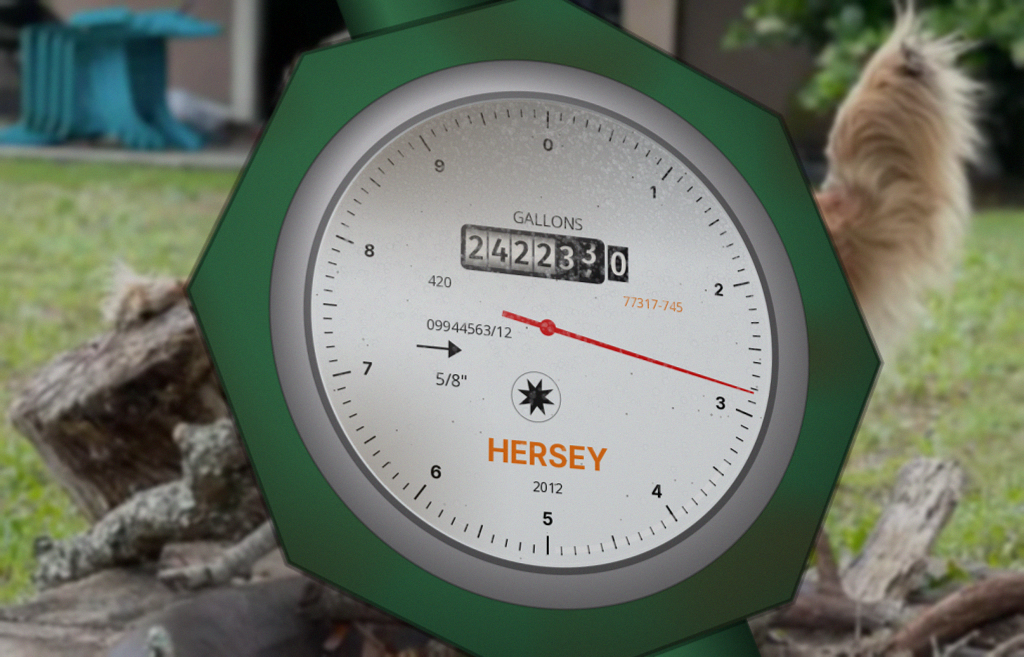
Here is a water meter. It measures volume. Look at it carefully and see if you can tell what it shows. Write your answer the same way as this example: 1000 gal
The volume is 2422332.8 gal
